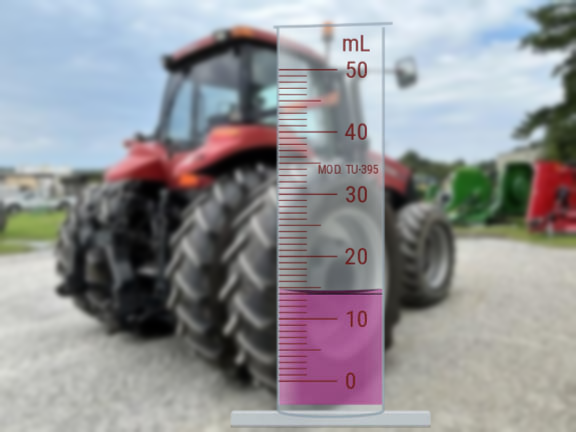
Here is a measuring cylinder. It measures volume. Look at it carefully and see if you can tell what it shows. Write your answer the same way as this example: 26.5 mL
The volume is 14 mL
